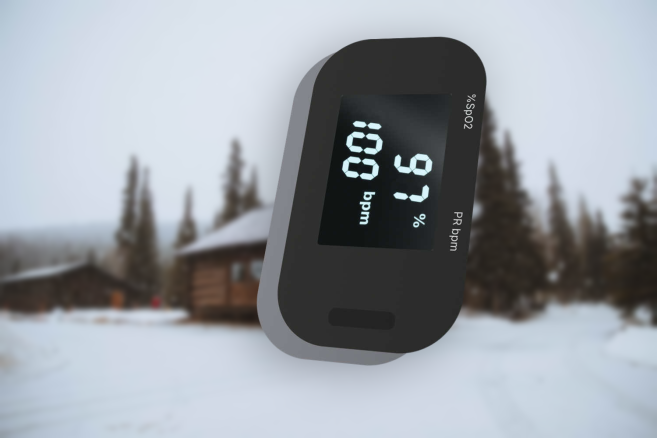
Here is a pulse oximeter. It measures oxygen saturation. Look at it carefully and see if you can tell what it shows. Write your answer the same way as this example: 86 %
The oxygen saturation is 97 %
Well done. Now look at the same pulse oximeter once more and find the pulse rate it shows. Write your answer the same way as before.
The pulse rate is 100 bpm
